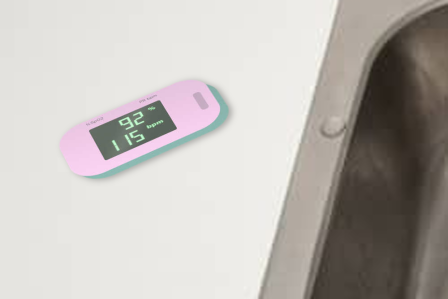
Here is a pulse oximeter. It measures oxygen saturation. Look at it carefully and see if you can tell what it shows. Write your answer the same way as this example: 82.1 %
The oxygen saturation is 92 %
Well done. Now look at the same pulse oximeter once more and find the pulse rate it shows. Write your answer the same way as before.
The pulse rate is 115 bpm
